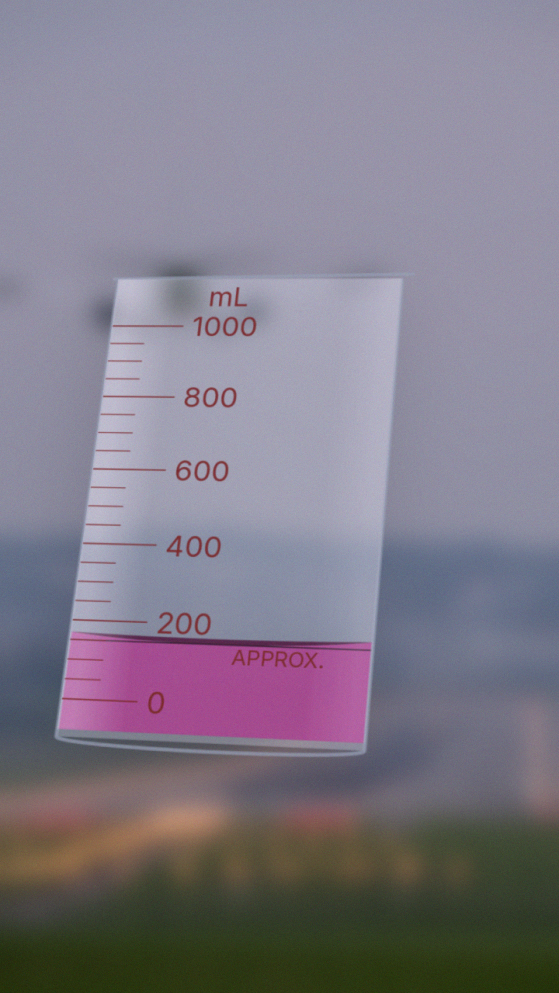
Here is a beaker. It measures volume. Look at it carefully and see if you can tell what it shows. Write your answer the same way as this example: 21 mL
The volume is 150 mL
